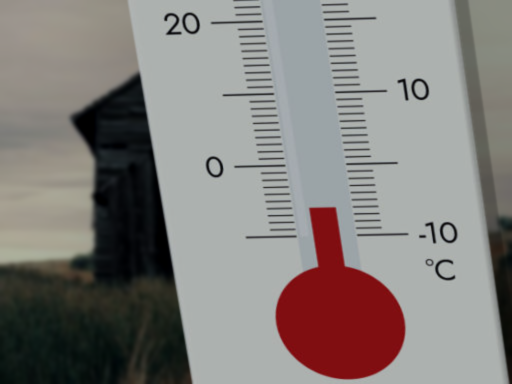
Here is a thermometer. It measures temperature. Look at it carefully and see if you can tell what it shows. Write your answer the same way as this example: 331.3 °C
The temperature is -6 °C
